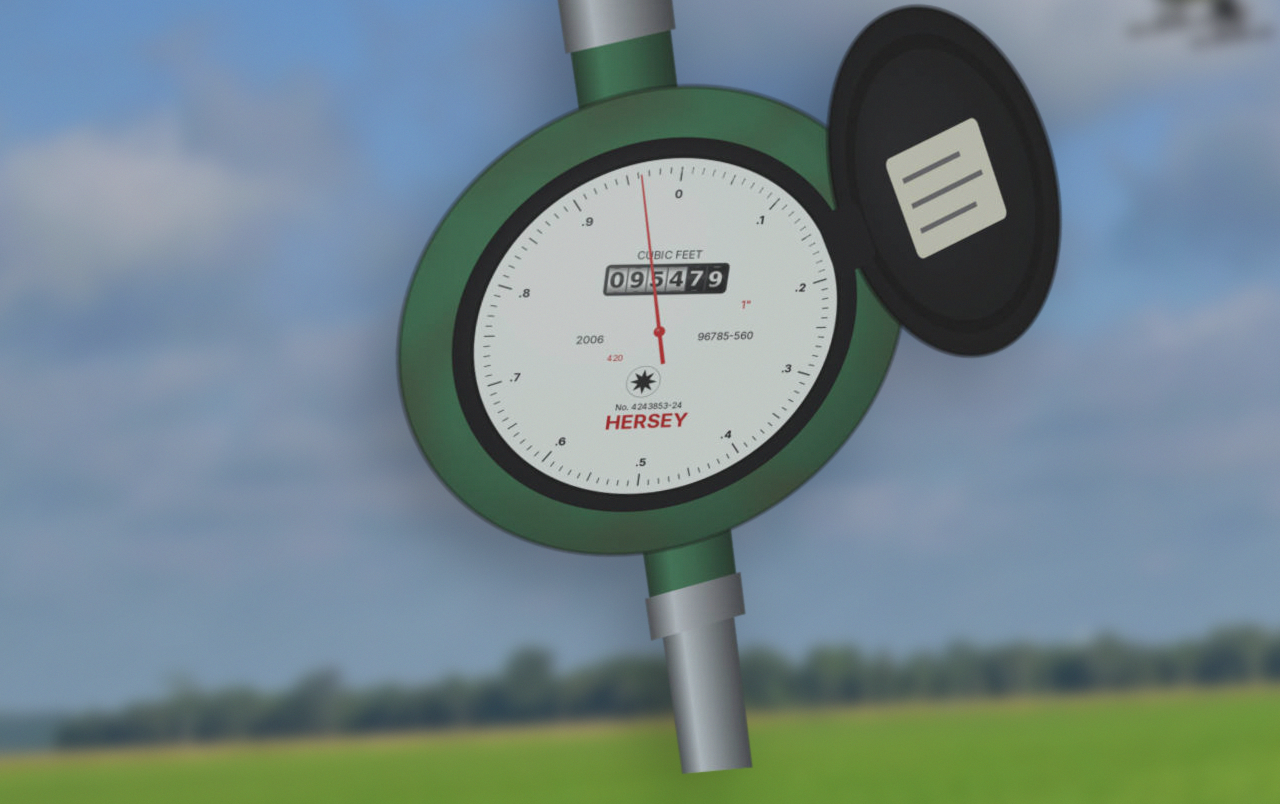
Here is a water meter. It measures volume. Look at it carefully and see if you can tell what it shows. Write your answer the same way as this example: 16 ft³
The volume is 95478.96 ft³
